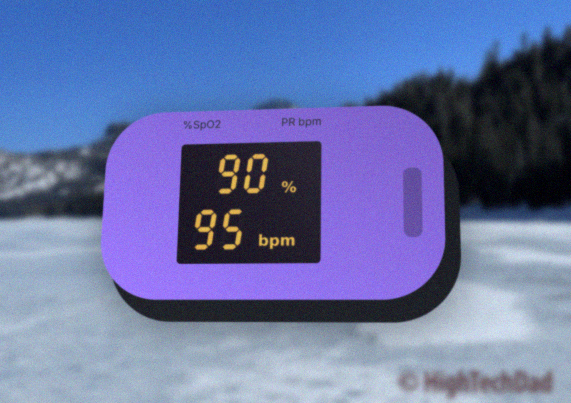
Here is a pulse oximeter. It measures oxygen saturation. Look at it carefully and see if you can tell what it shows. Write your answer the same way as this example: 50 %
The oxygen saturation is 90 %
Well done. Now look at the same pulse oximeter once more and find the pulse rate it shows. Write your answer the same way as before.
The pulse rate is 95 bpm
